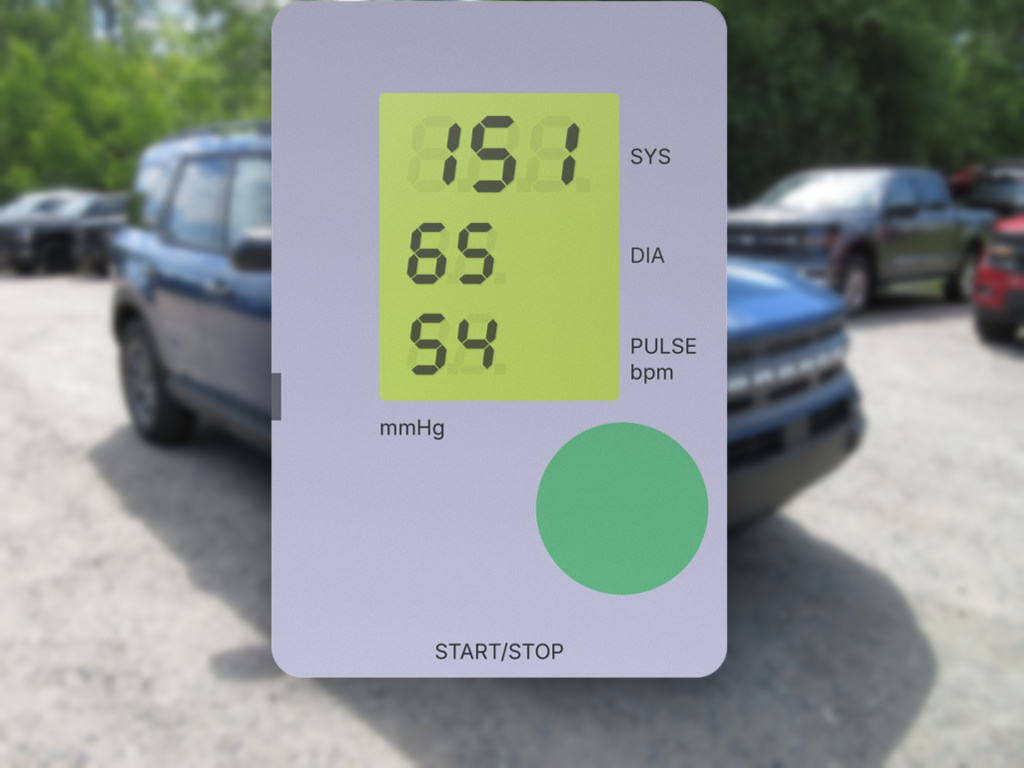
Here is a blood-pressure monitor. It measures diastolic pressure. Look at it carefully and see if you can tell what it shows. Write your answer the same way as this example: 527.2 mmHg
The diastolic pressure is 65 mmHg
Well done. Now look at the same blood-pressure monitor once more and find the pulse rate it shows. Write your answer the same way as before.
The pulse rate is 54 bpm
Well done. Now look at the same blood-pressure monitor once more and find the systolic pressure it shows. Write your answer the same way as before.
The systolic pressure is 151 mmHg
